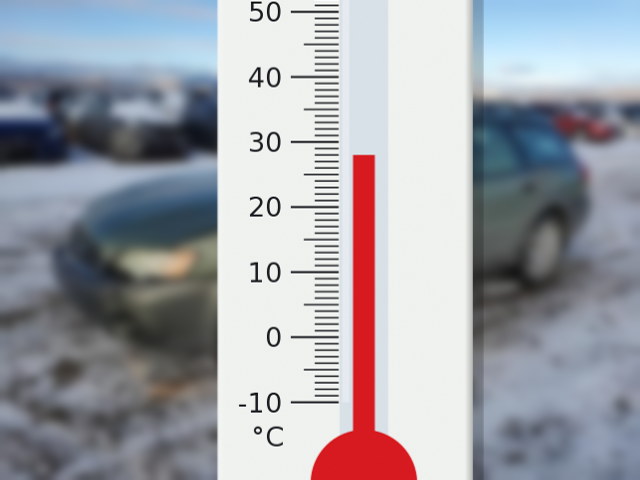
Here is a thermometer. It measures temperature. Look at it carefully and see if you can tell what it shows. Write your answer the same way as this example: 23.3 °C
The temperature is 28 °C
